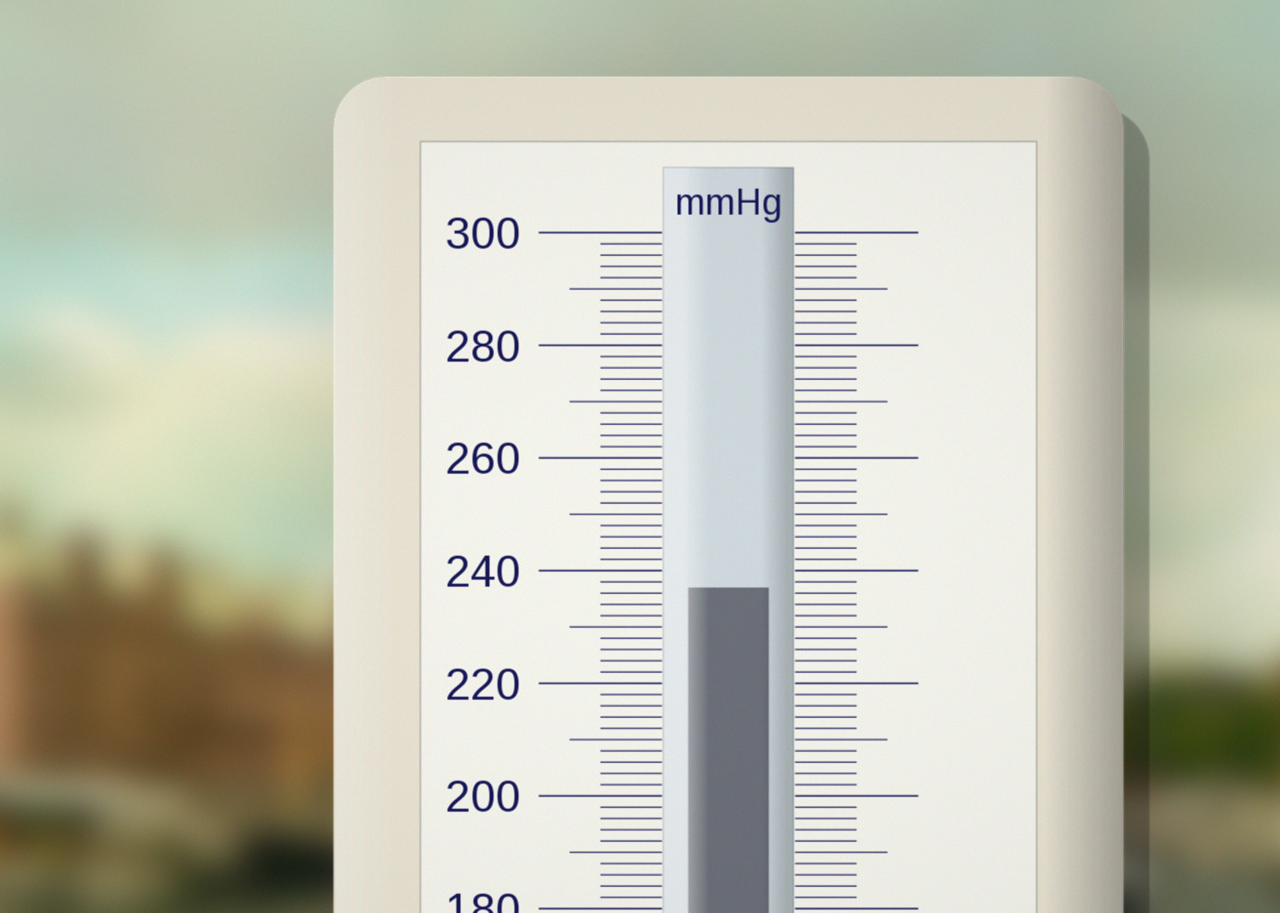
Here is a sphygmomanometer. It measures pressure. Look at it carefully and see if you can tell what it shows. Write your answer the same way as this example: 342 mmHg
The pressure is 237 mmHg
